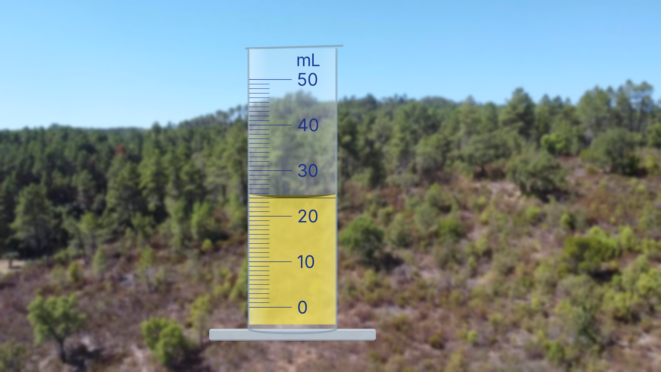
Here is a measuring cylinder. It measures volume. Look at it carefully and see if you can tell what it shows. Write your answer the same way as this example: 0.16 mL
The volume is 24 mL
